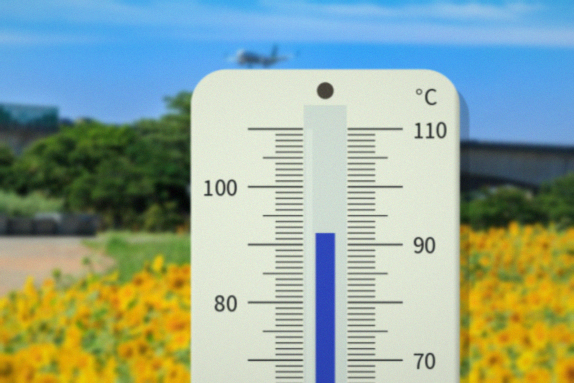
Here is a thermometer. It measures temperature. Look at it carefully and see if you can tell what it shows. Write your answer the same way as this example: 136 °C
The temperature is 92 °C
